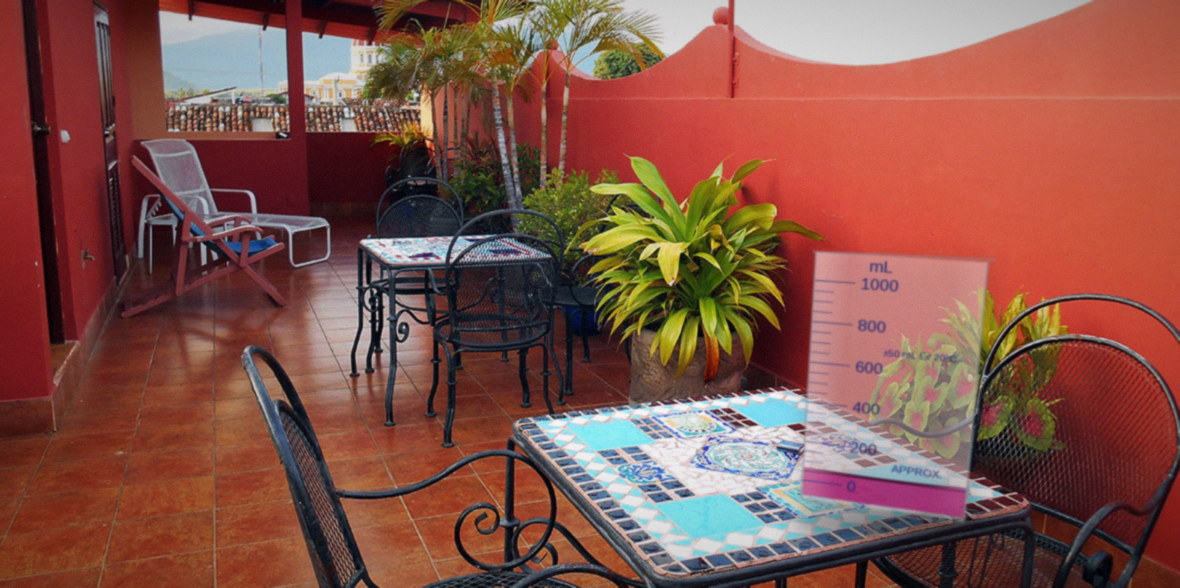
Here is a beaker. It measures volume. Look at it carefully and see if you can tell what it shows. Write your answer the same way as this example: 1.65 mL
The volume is 50 mL
